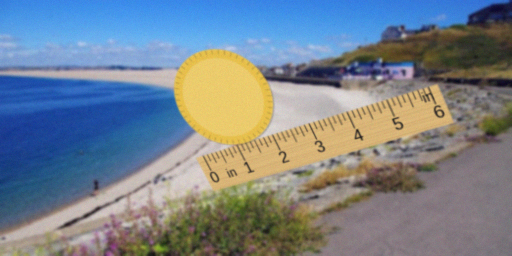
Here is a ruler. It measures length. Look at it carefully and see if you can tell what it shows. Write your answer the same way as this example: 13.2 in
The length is 2.5 in
